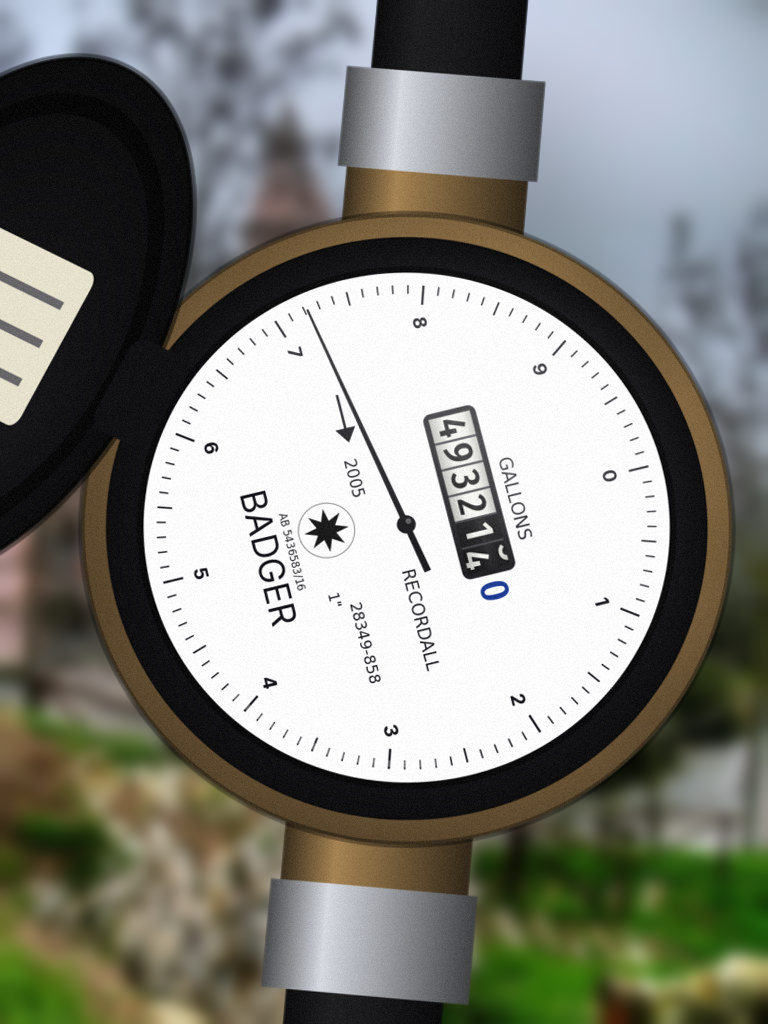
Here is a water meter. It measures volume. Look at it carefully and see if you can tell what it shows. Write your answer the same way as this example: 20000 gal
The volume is 4932137.2 gal
